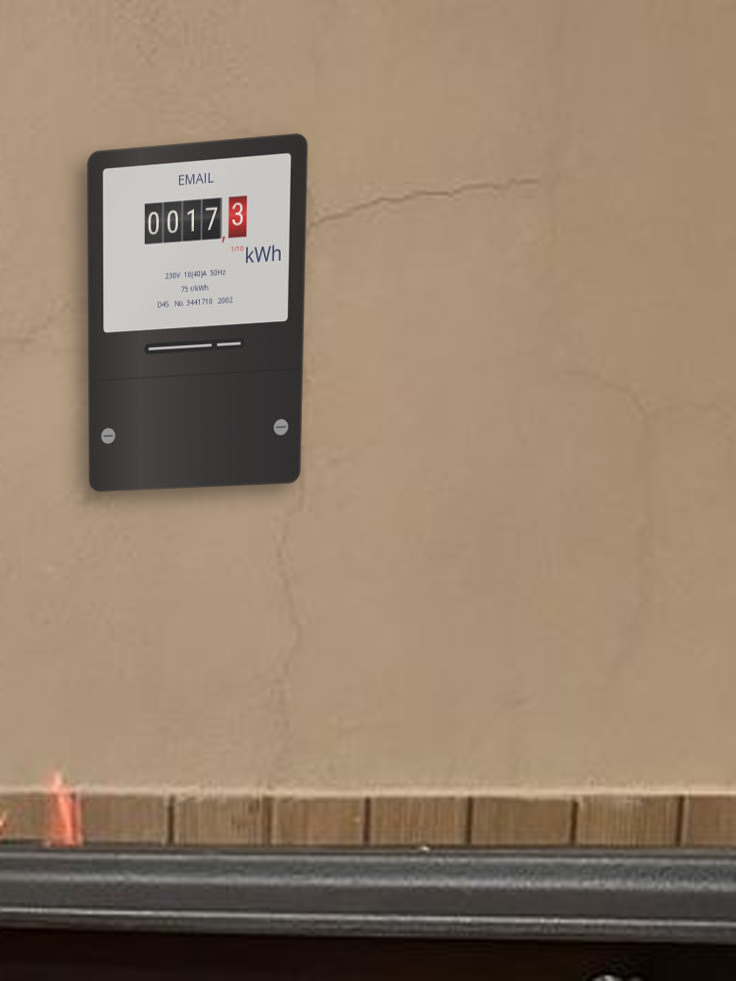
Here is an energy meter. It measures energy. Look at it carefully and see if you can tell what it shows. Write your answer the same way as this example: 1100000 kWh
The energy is 17.3 kWh
